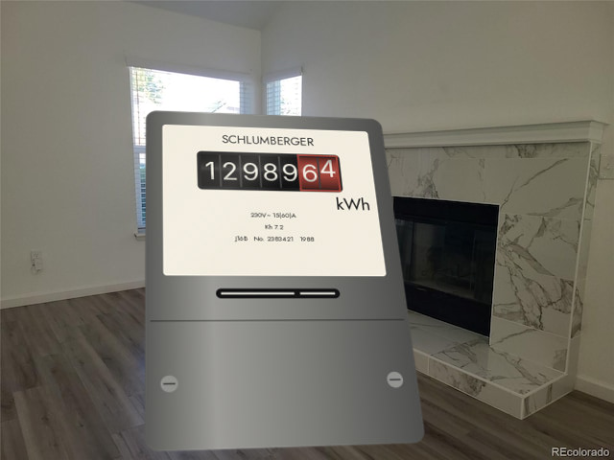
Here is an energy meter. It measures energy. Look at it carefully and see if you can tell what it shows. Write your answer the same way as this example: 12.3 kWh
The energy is 12989.64 kWh
